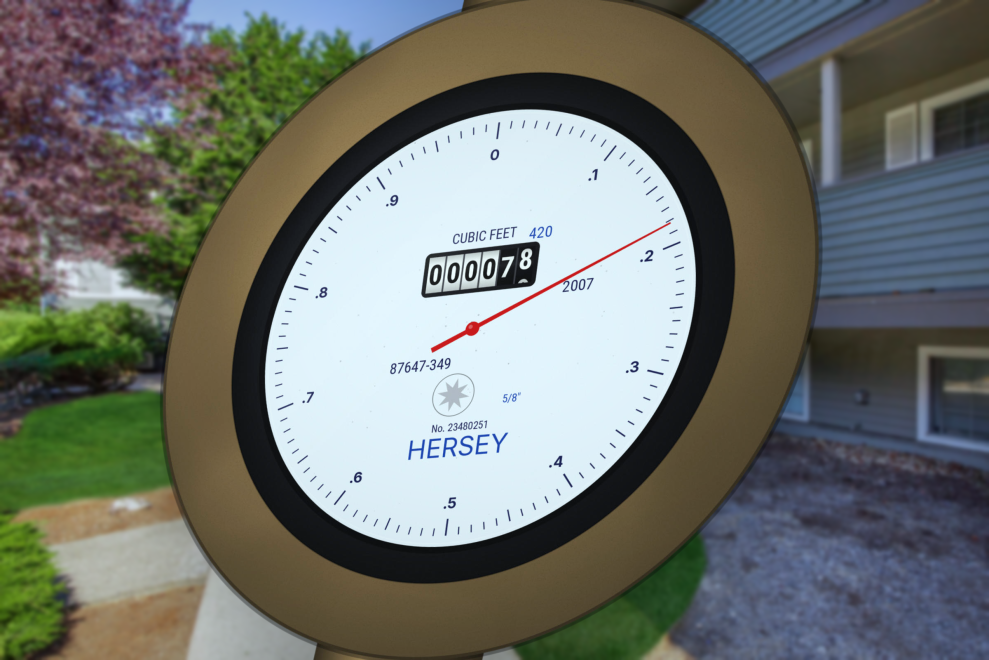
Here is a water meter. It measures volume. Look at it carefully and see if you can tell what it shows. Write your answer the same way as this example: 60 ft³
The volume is 78.18 ft³
